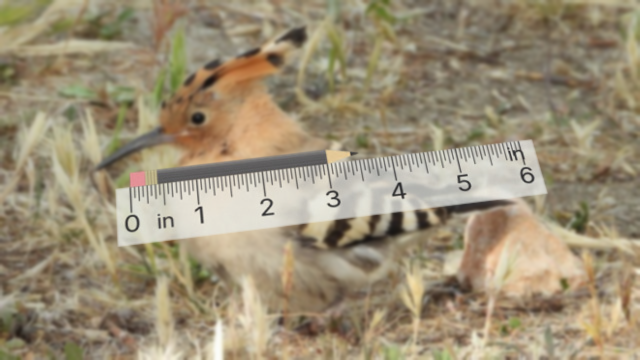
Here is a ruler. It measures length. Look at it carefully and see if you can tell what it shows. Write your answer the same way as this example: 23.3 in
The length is 3.5 in
